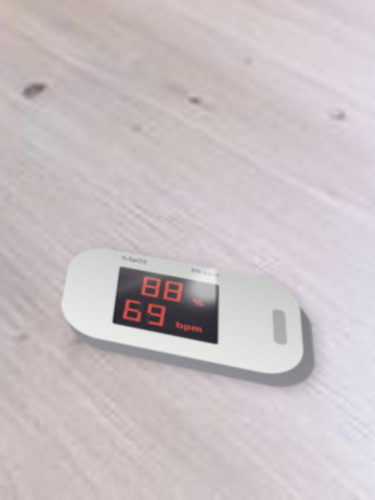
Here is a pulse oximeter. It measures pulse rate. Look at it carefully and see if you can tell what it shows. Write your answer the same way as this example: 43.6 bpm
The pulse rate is 69 bpm
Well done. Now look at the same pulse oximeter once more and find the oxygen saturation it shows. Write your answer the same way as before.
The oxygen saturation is 88 %
